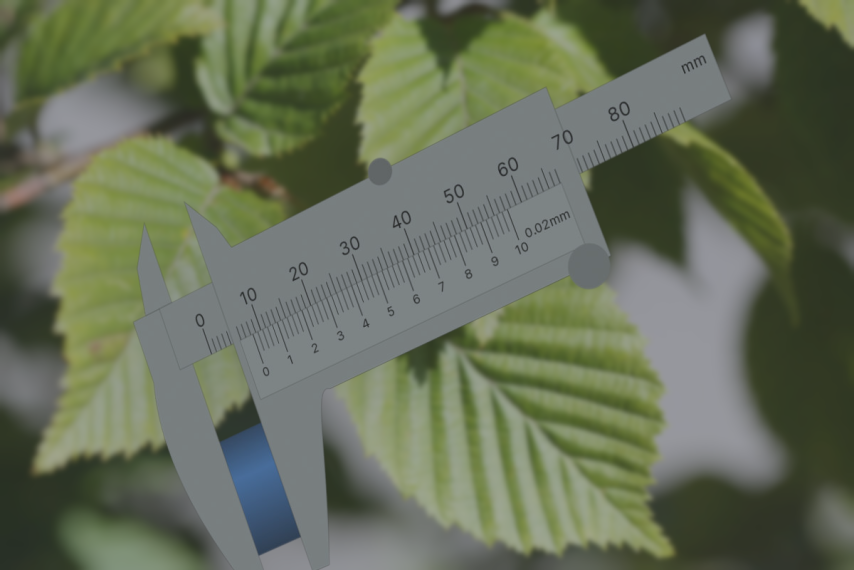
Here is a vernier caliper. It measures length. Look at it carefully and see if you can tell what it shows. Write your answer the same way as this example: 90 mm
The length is 8.4 mm
